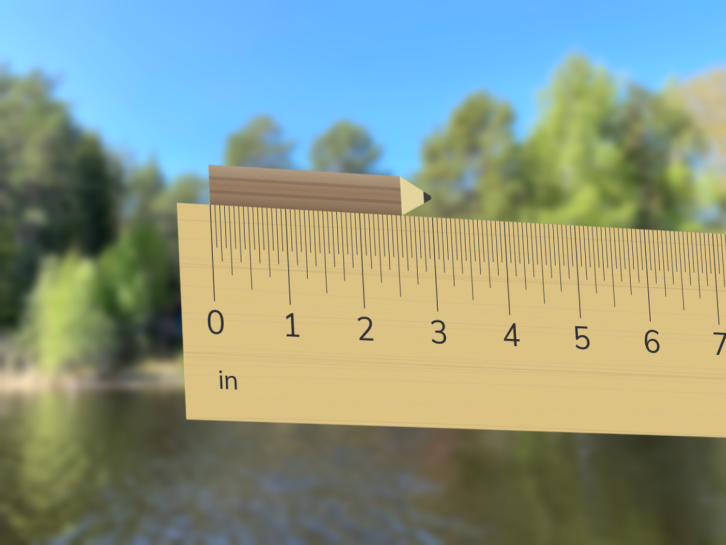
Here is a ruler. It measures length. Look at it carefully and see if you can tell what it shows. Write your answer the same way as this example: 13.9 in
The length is 3 in
